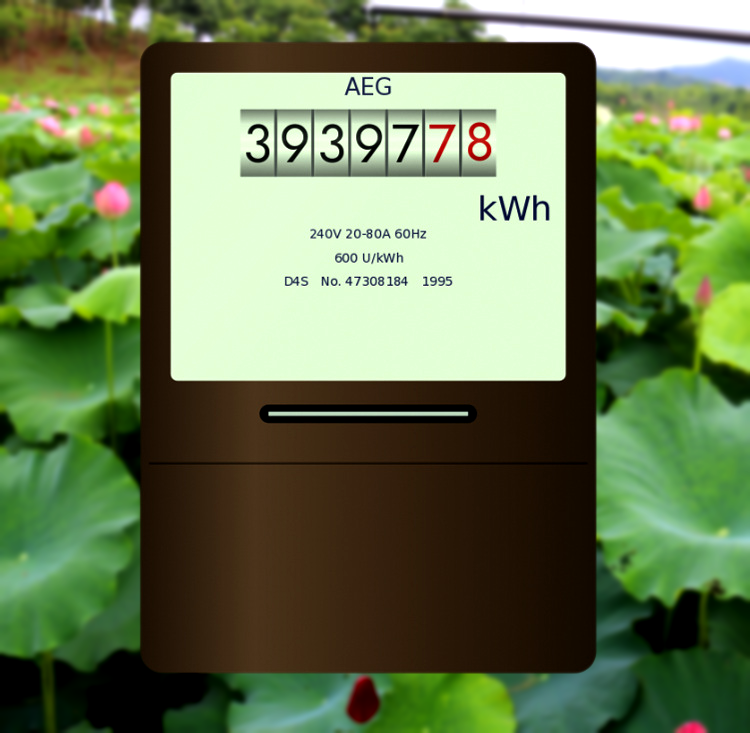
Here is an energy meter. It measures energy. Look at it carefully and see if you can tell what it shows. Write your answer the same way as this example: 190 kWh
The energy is 39397.78 kWh
